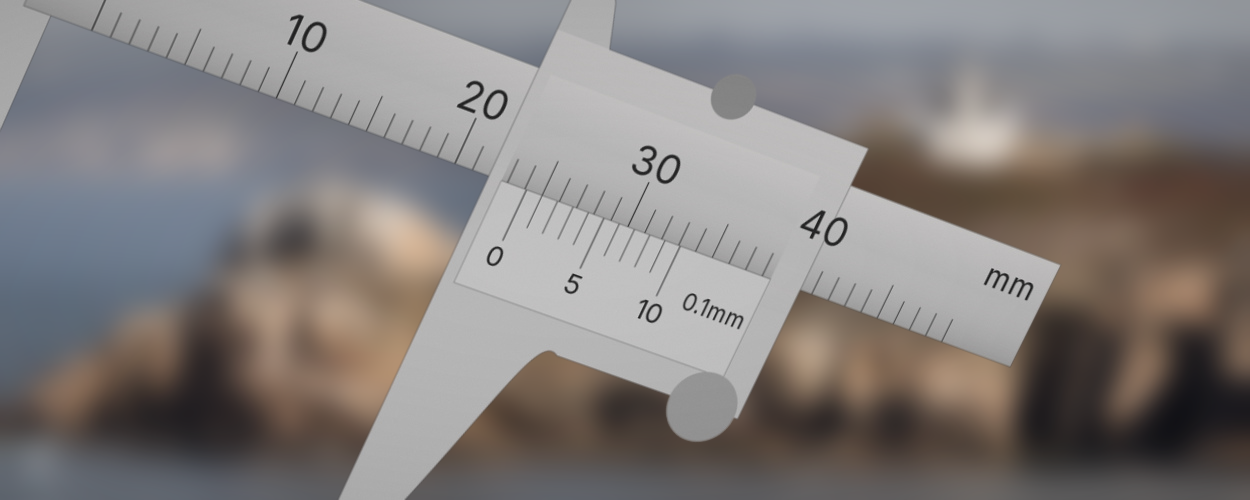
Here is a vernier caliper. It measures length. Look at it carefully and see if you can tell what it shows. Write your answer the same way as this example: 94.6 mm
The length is 24.1 mm
